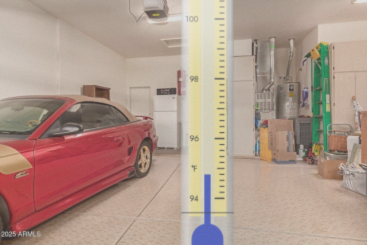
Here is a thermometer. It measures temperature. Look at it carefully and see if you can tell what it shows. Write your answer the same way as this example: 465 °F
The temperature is 94.8 °F
